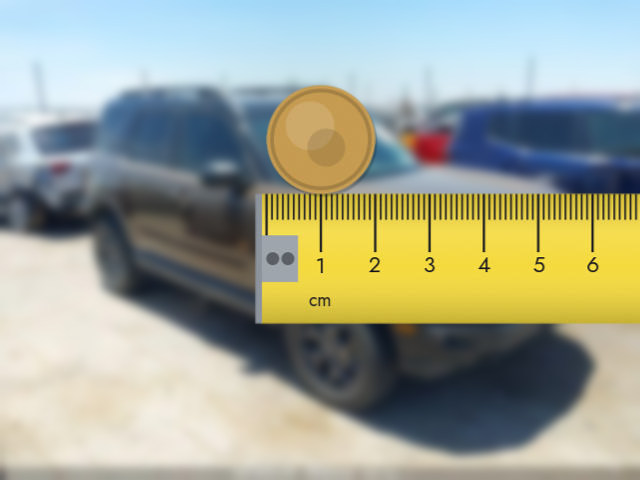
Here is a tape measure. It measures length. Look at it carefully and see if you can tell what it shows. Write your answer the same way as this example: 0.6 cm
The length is 2 cm
